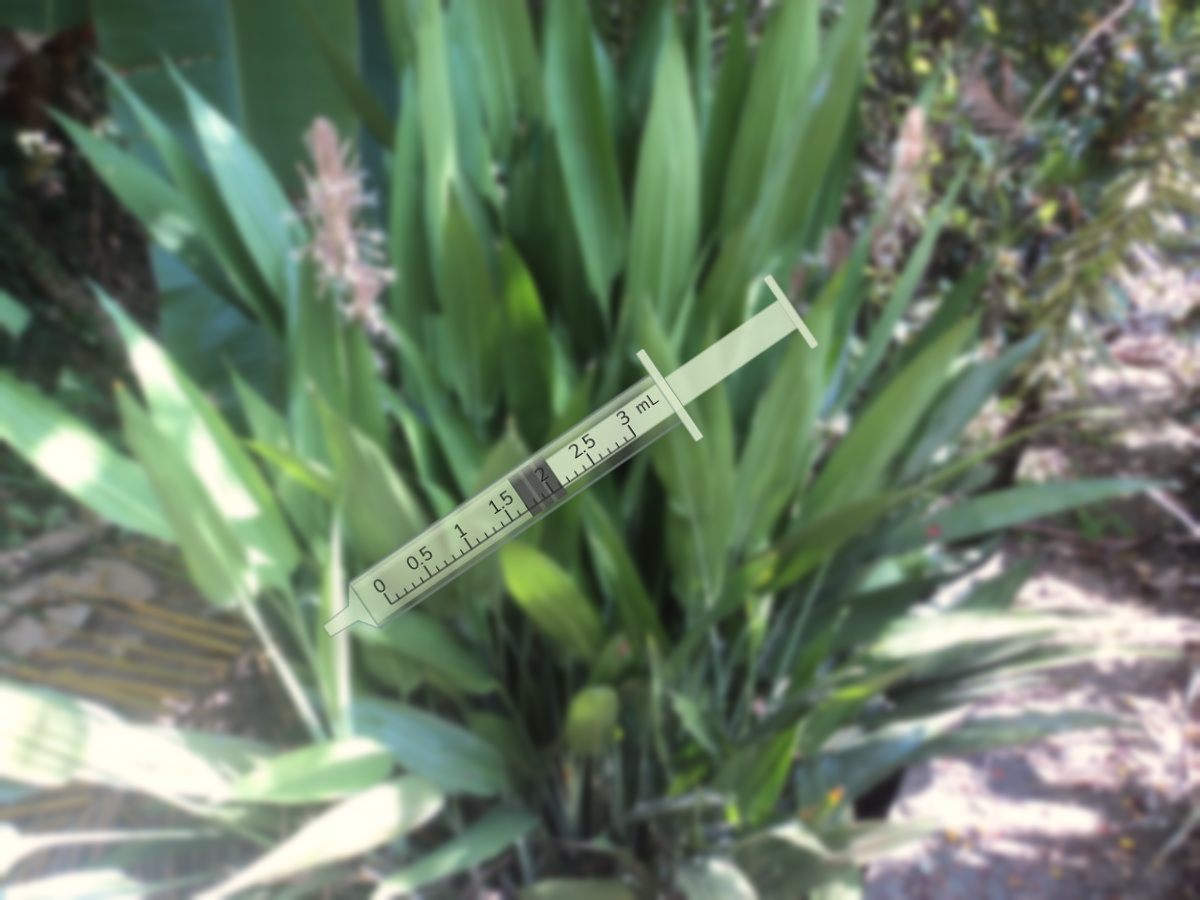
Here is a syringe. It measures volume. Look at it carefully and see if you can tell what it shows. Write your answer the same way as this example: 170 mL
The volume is 1.7 mL
